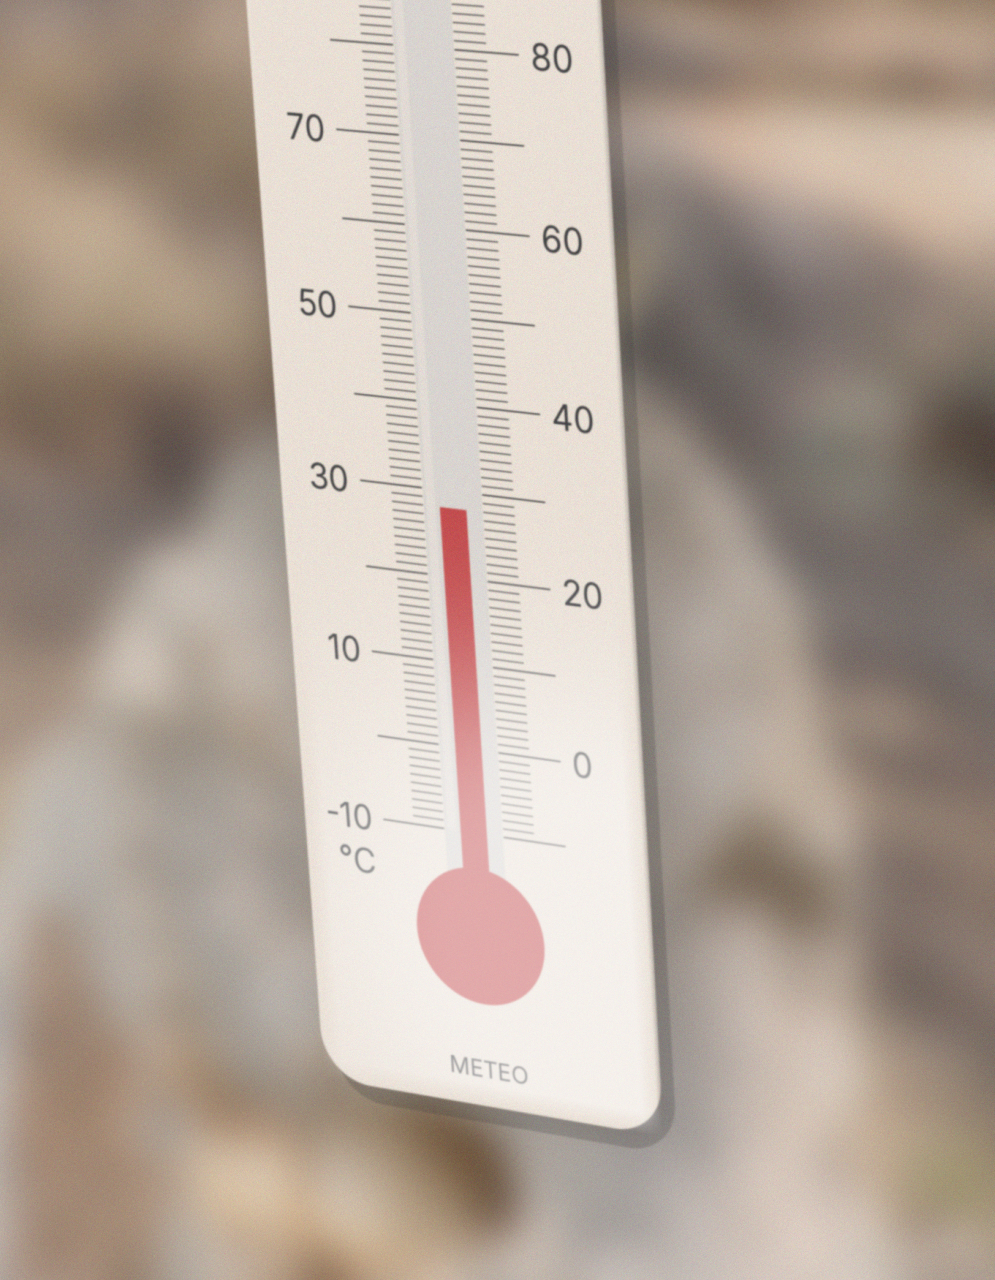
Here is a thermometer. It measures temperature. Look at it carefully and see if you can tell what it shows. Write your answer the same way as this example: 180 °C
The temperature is 28 °C
